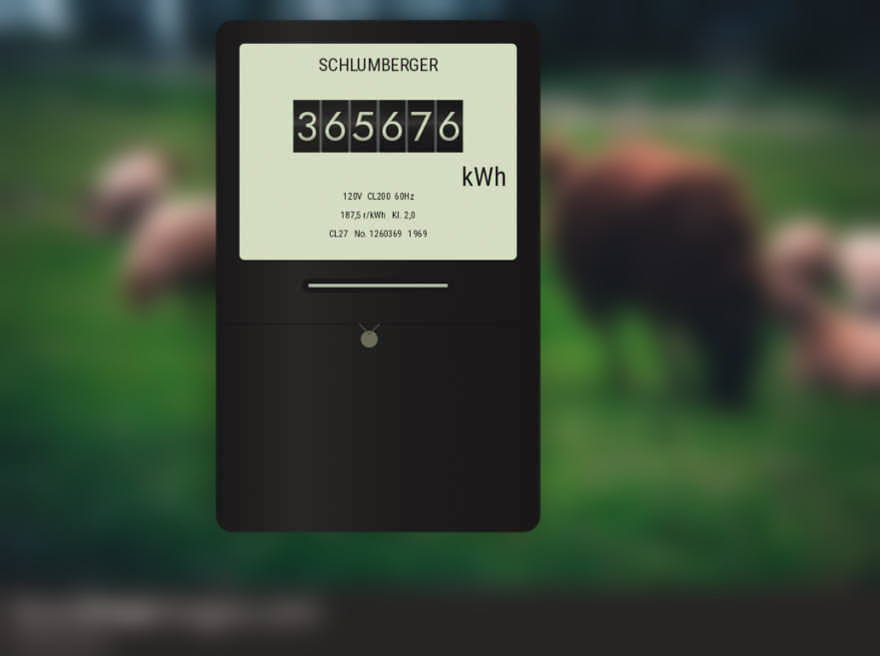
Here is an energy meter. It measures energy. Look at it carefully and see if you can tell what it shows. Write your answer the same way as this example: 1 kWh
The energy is 365676 kWh
